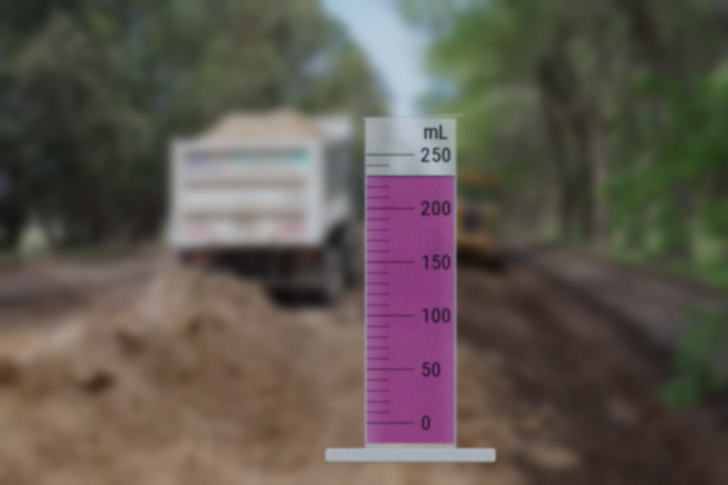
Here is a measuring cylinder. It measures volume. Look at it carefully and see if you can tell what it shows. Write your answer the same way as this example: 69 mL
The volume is 230 mL
